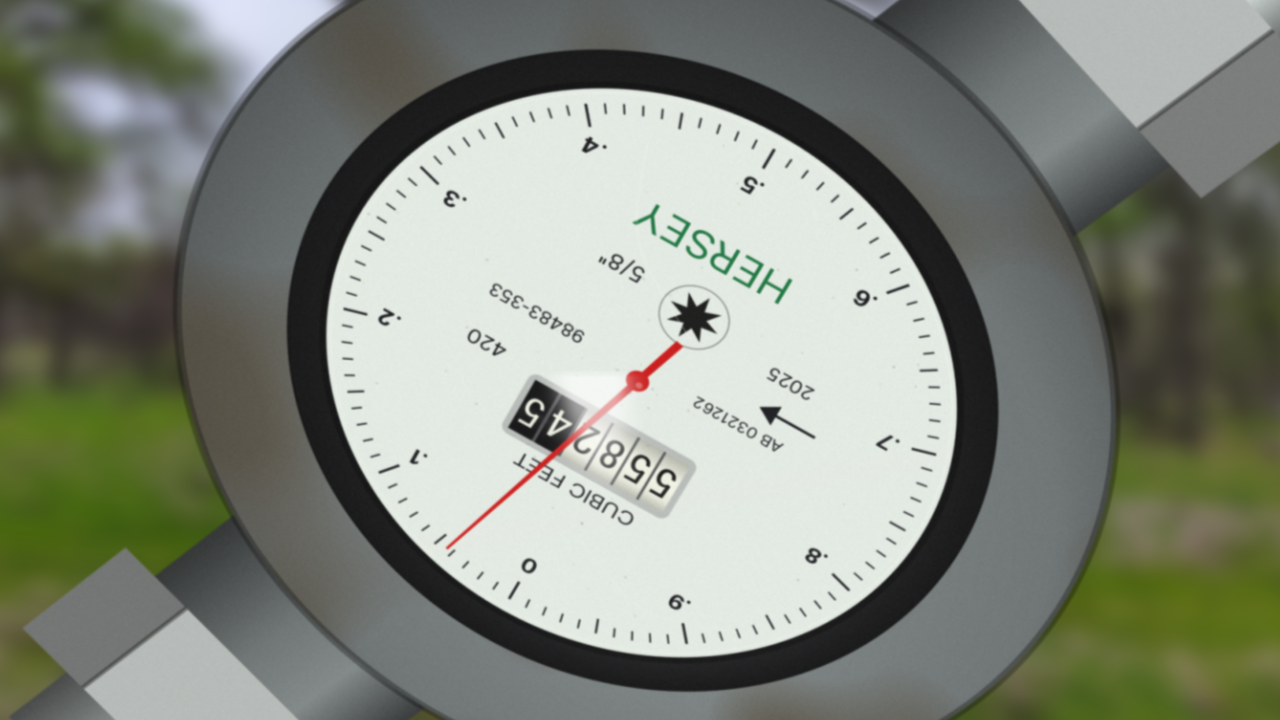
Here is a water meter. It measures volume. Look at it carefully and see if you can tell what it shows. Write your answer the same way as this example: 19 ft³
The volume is 558245.04 ft³
